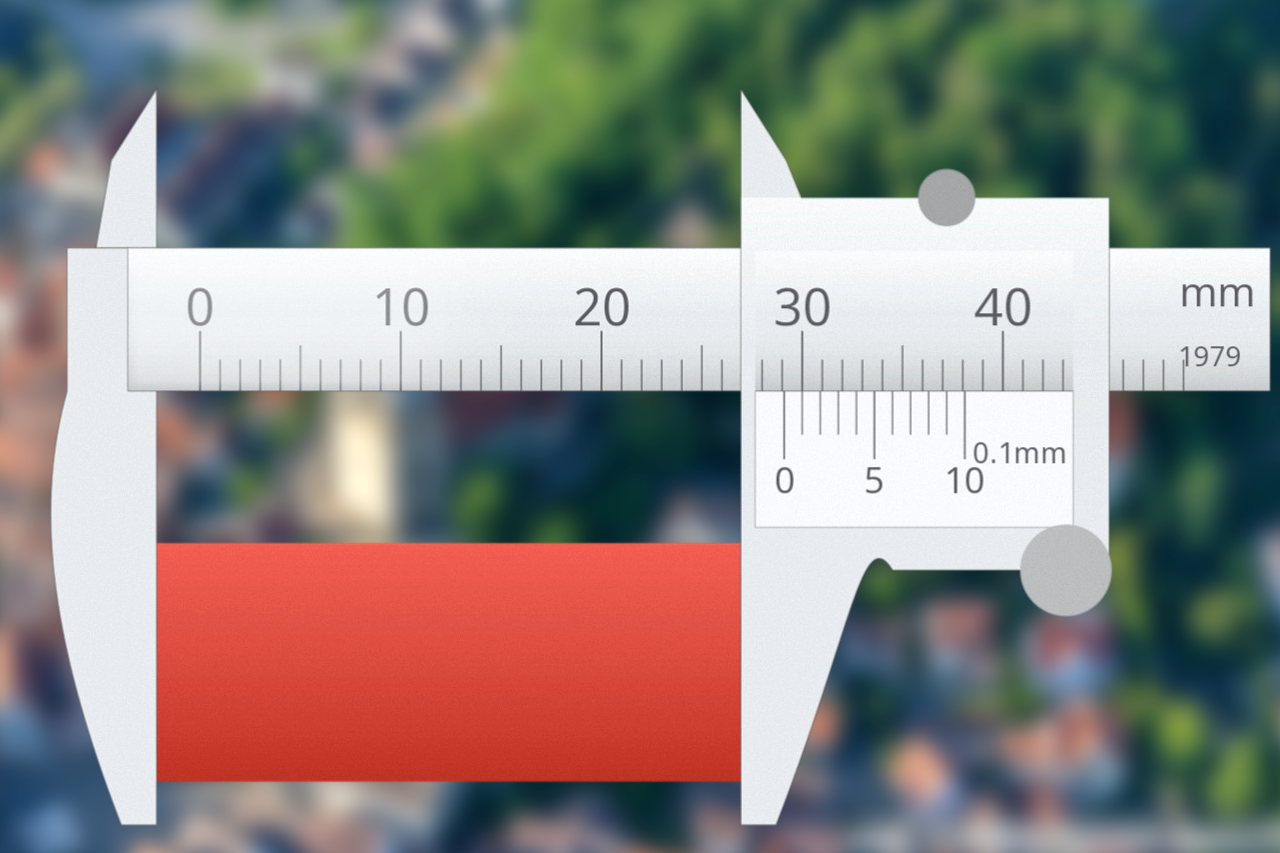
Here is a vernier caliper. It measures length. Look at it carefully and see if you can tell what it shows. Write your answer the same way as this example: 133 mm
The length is 29.1 mm
